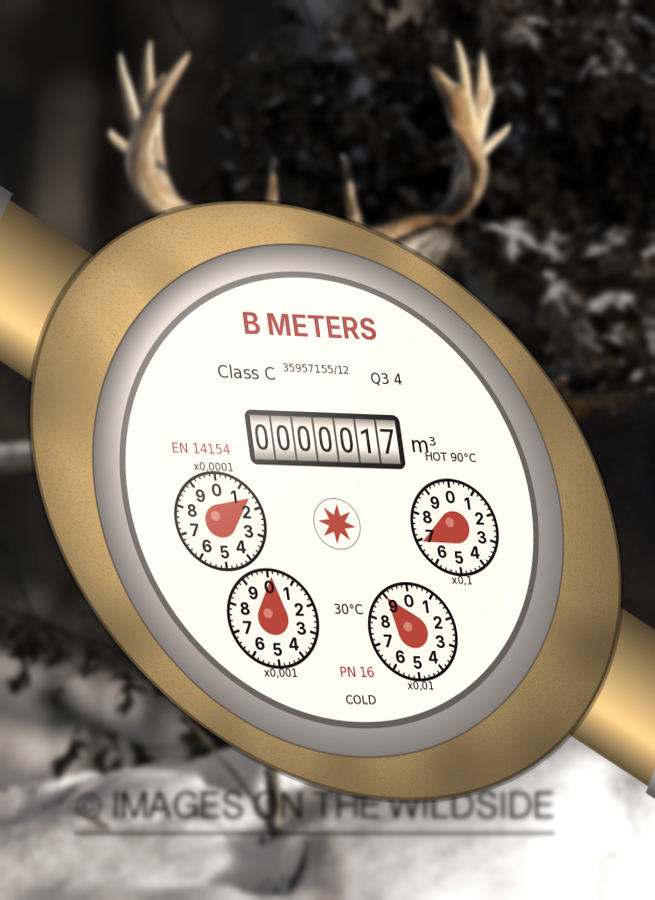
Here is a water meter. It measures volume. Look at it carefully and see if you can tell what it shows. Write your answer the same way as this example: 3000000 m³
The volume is 17.6901 m³
